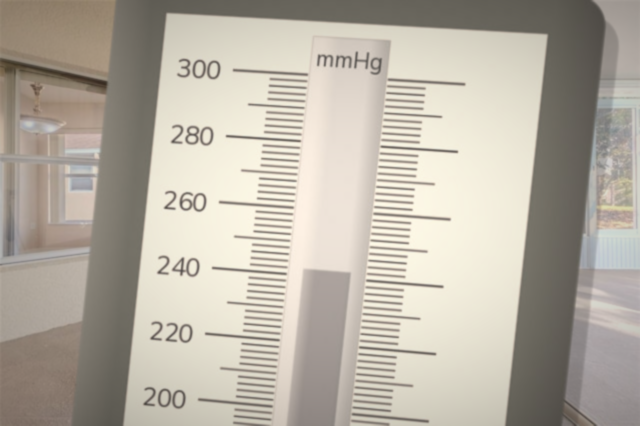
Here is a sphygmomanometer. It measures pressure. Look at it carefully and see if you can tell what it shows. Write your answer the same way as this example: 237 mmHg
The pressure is 242 mmHg
